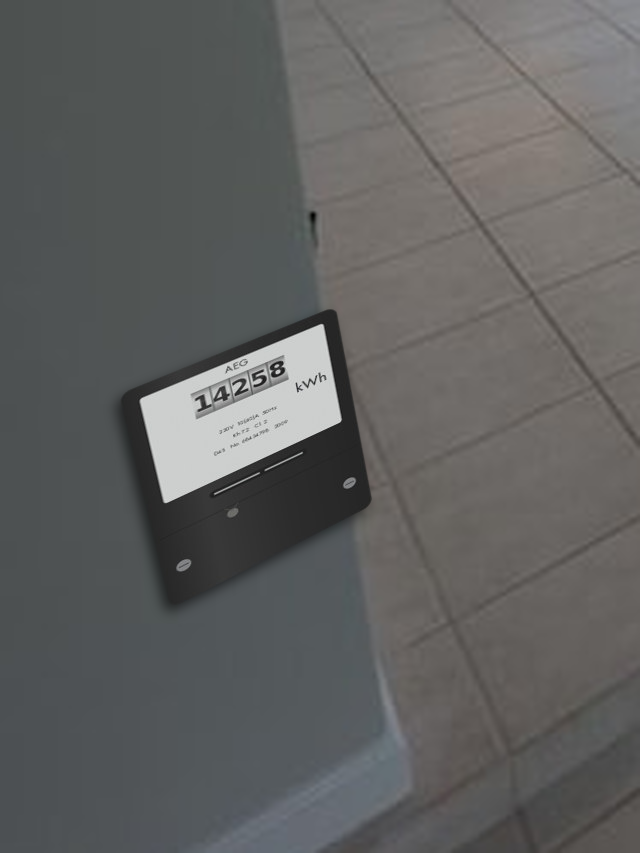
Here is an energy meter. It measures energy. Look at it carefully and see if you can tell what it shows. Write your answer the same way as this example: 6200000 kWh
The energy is 14258 kWh
